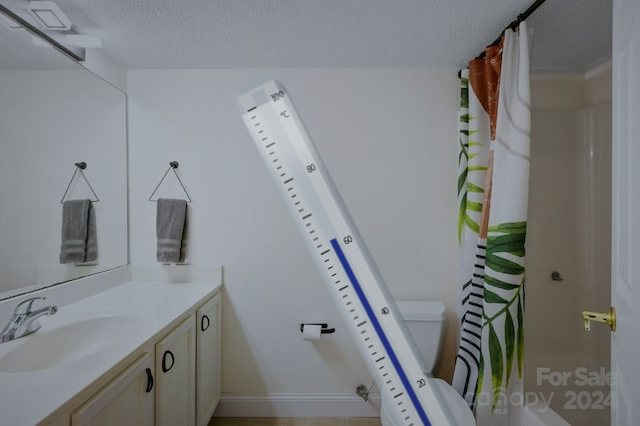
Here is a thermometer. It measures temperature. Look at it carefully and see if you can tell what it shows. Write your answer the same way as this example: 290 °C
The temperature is 62 °C
